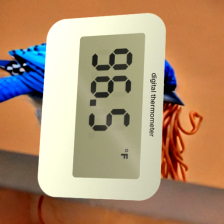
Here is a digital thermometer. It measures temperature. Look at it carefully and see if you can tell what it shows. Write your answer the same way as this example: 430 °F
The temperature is 96.5 °F
